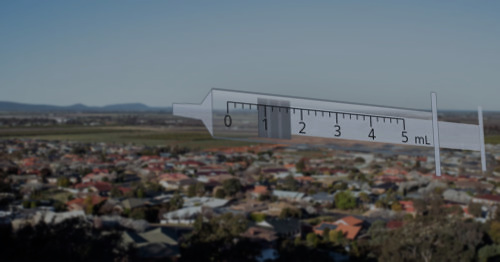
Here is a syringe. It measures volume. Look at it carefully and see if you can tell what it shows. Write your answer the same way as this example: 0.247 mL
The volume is 0.8 mL
